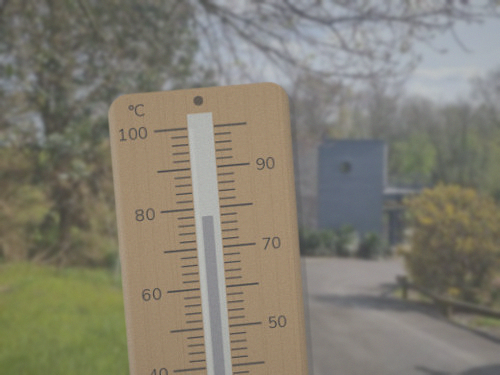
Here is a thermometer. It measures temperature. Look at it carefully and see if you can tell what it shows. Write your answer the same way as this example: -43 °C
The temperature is 78 °C
